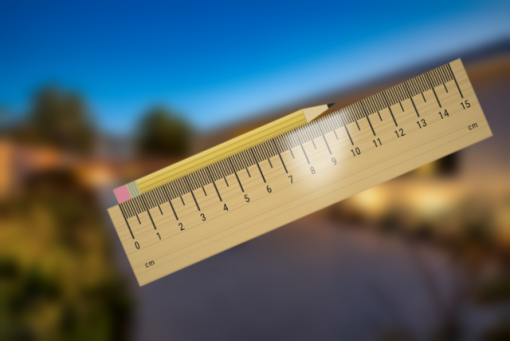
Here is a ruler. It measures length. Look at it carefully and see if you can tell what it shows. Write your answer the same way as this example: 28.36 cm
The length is 10 cm
